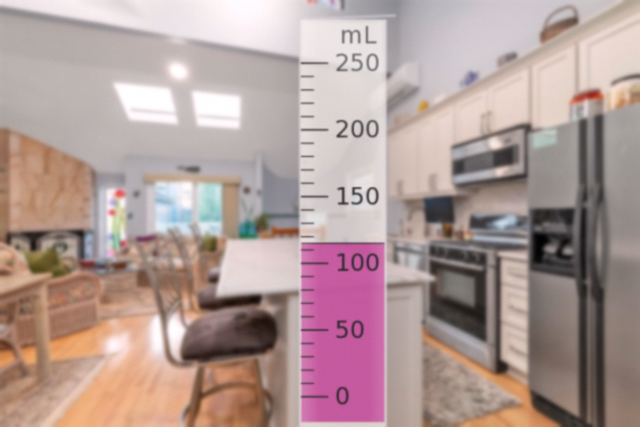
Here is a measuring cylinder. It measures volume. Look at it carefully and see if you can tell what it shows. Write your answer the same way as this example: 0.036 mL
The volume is 115 mL
